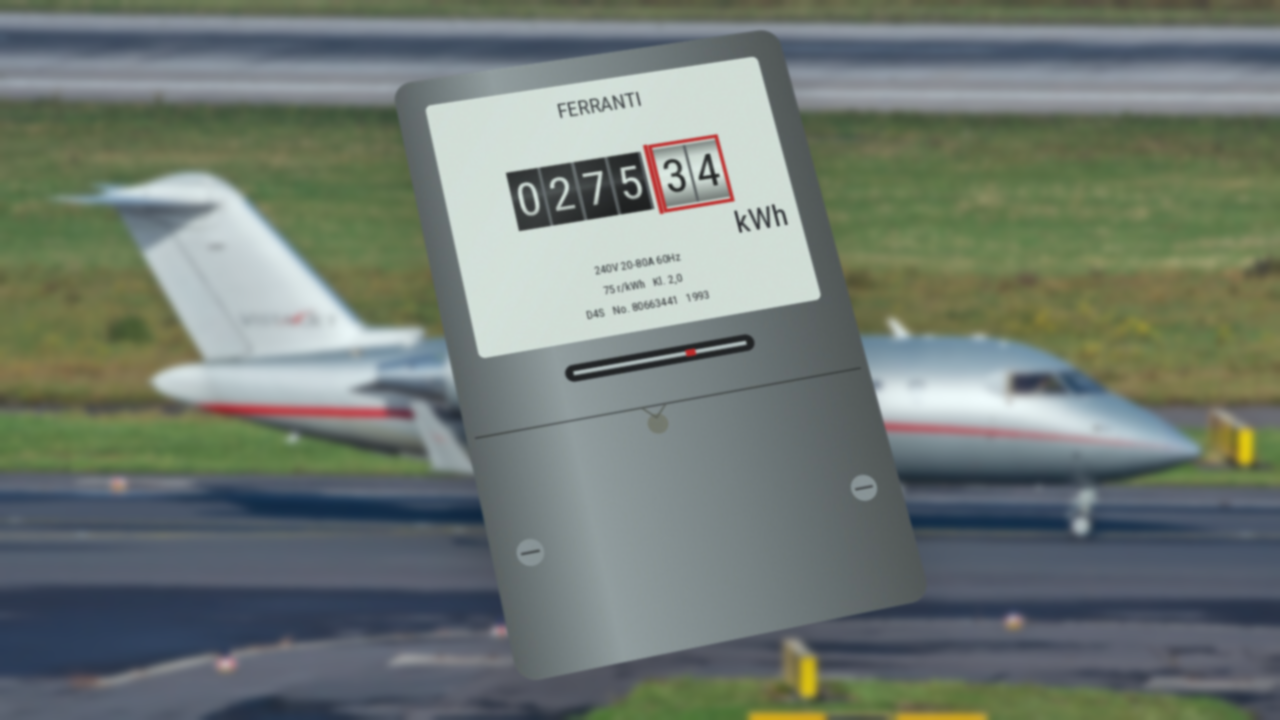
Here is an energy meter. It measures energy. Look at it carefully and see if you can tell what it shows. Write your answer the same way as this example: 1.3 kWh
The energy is 275.34 kWh
